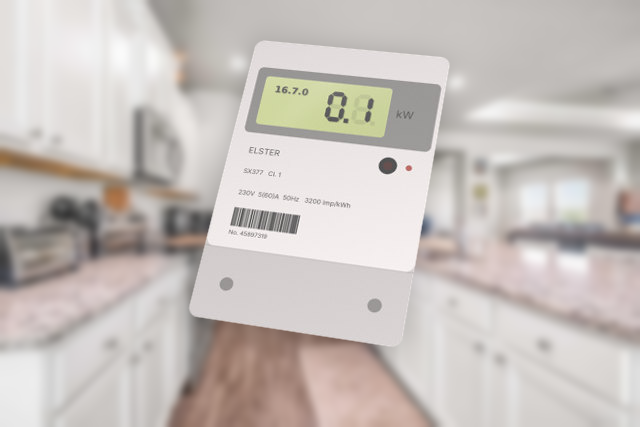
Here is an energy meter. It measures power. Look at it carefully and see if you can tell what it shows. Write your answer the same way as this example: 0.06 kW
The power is 0.1 kW
